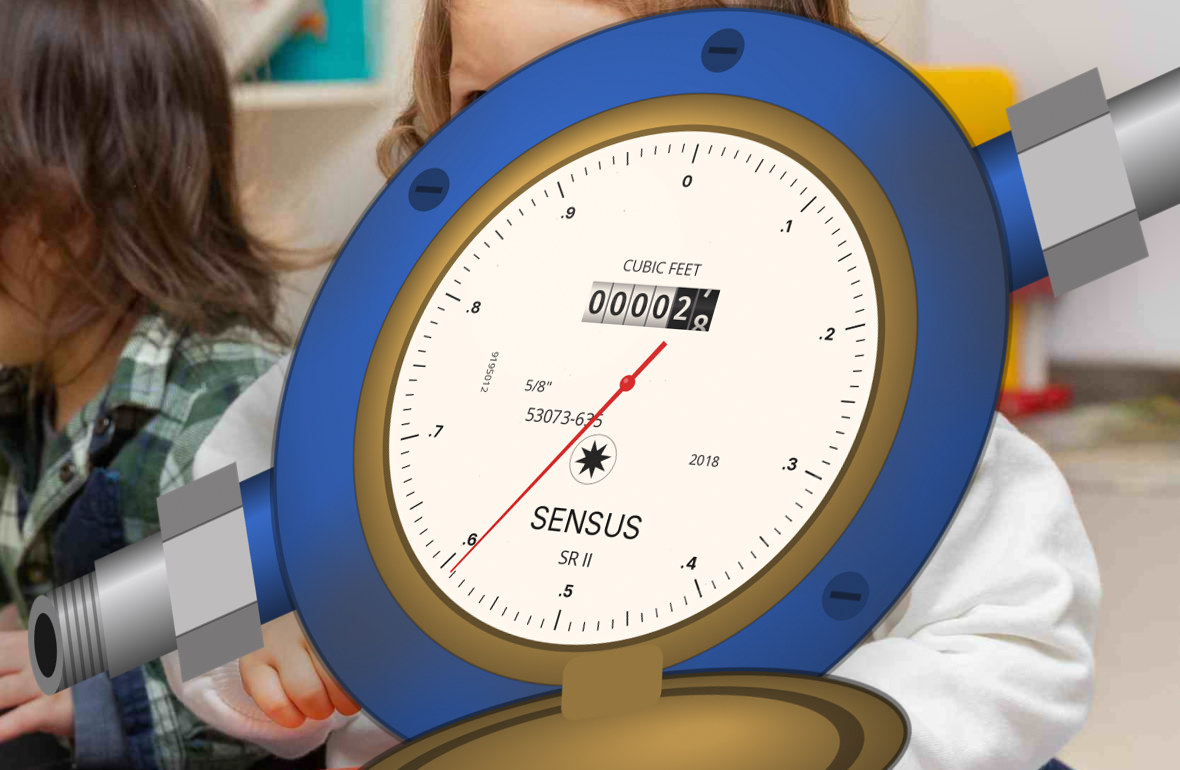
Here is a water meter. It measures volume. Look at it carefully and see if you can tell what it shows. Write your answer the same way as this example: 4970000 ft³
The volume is 27.59 ft³
